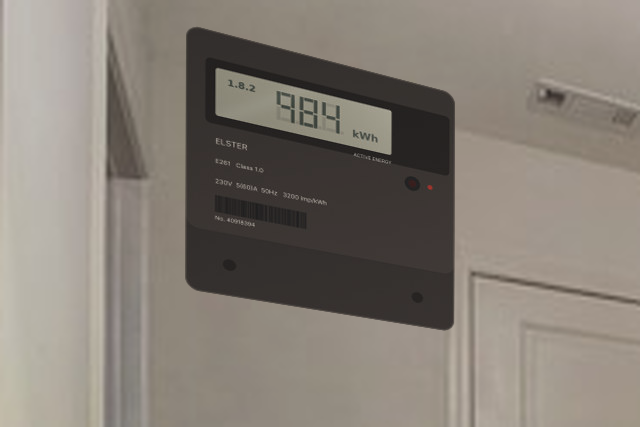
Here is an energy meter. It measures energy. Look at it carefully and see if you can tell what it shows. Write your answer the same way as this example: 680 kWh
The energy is 984 kWh
